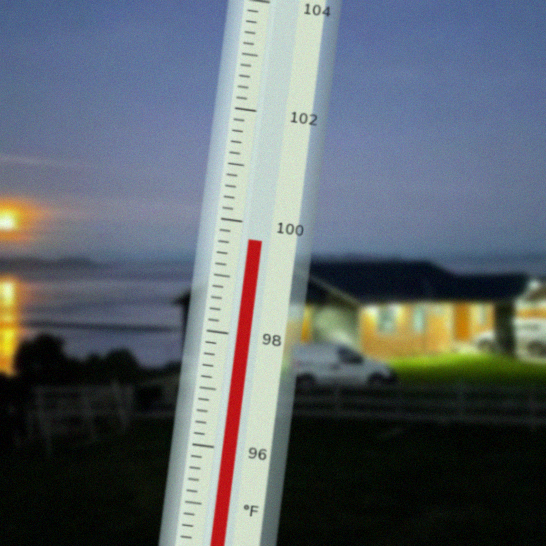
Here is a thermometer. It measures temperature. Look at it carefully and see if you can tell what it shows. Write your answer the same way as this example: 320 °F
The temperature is 99.7 °F
